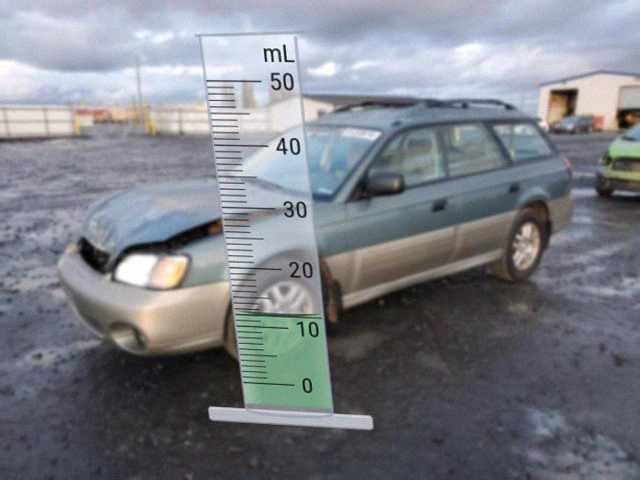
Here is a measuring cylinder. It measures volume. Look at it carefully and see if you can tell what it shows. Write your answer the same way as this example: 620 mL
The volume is 12 mL
